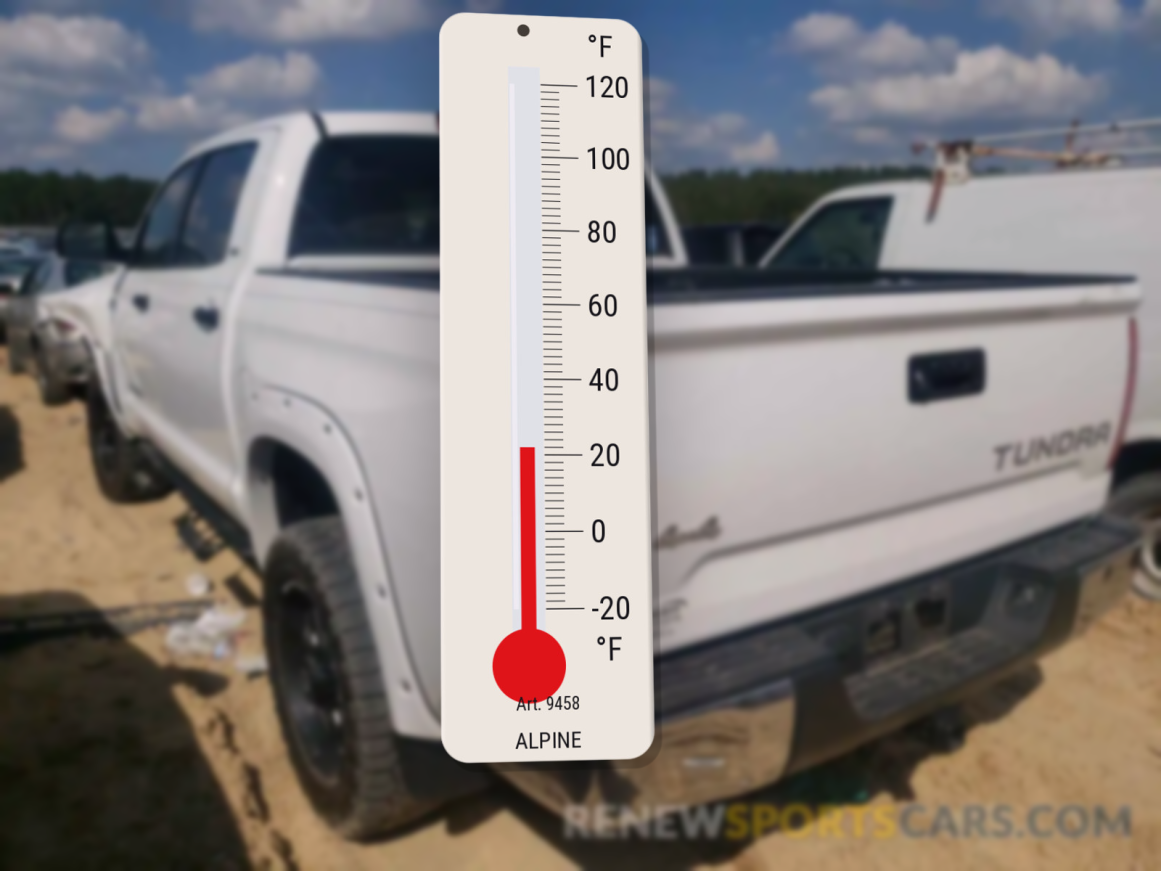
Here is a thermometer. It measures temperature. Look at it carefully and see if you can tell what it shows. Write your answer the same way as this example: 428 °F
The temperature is 22 °F
